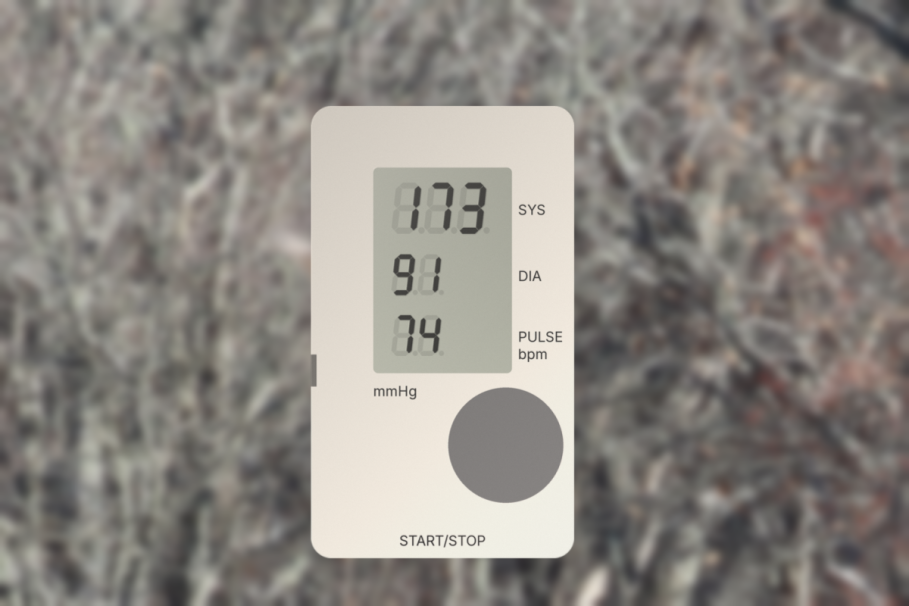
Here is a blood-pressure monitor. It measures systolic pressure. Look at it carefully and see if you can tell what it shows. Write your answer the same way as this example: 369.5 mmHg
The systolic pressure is 173 mmHg
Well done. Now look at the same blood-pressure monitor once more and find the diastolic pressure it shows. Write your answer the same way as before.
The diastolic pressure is 91 mmHg
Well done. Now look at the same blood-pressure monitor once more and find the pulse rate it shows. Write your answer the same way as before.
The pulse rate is 74 bpm
